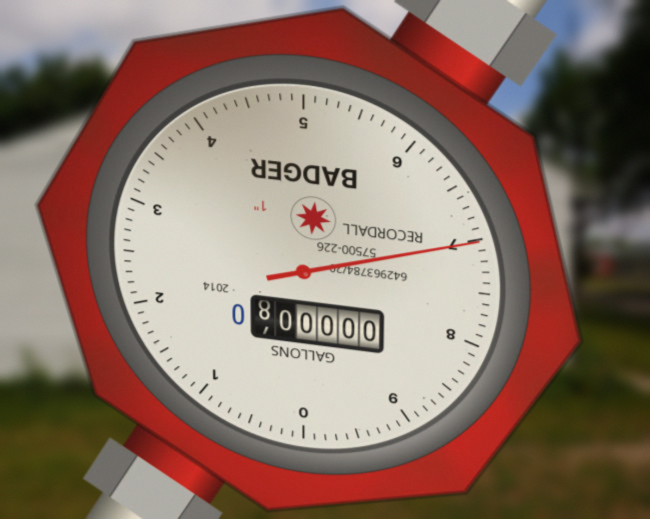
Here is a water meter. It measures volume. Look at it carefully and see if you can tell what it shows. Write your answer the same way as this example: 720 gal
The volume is 77.0 gal
